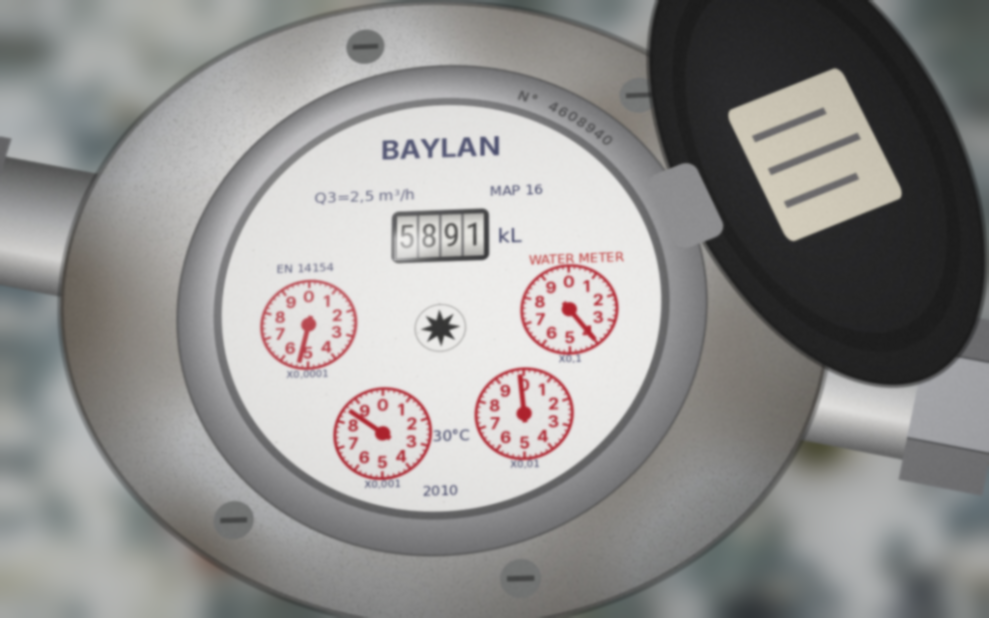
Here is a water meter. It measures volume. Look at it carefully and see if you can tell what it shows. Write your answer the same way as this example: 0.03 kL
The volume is 5891.3985 kL
